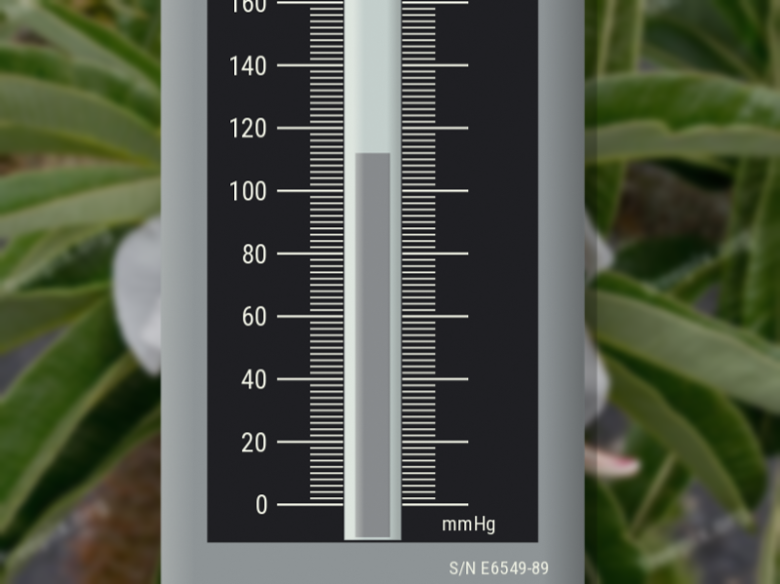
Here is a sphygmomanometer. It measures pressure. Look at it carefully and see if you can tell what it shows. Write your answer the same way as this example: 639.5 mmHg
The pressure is 112 mmHg
